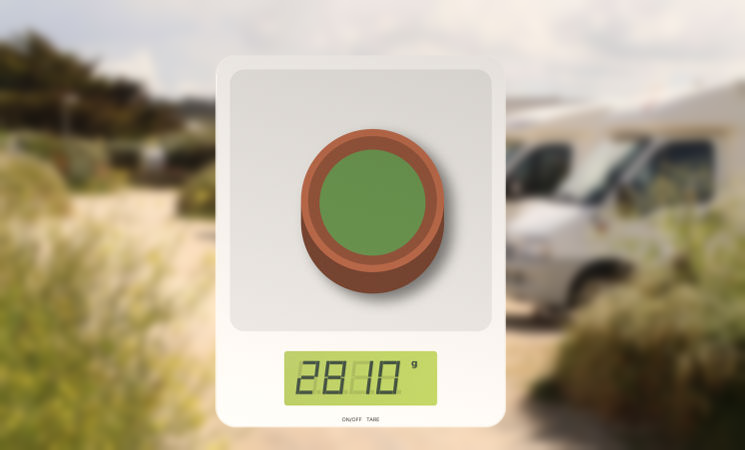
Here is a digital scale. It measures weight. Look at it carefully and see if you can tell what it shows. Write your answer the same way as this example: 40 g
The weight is 2810 g
